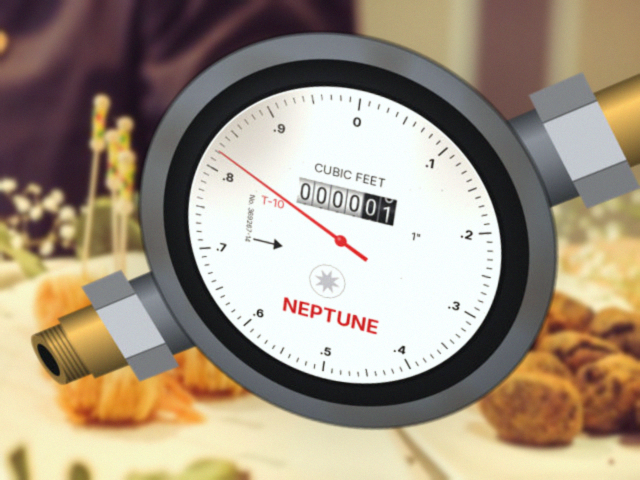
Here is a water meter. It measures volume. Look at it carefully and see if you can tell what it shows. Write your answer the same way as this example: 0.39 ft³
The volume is 0.82 ft³
